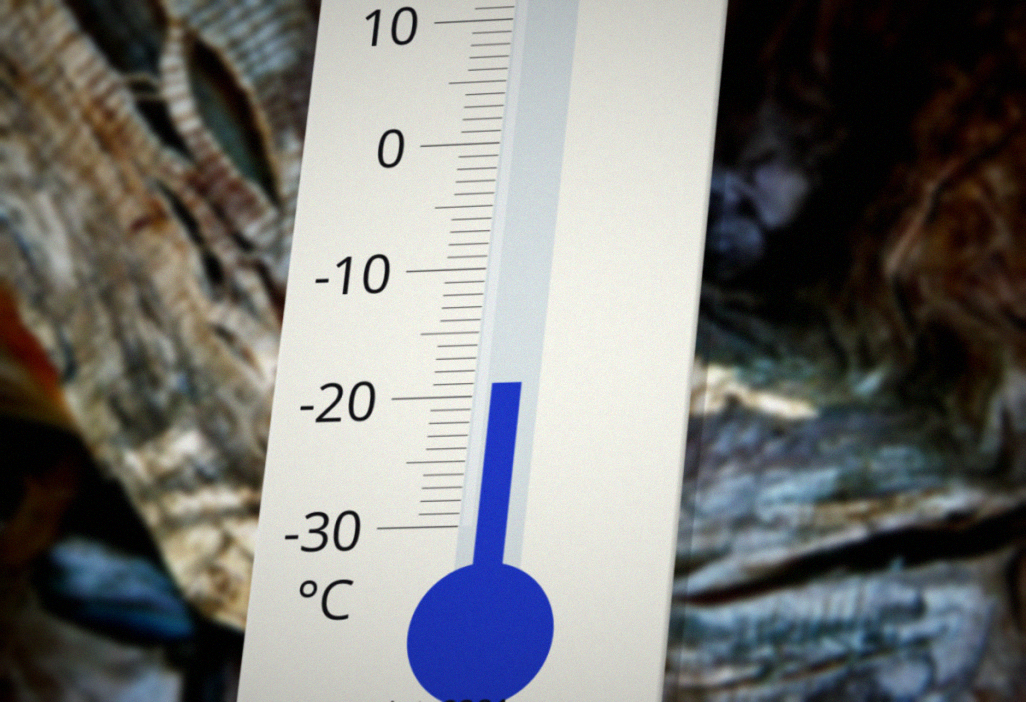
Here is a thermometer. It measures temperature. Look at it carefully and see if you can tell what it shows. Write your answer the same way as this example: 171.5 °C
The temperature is -19 °C
